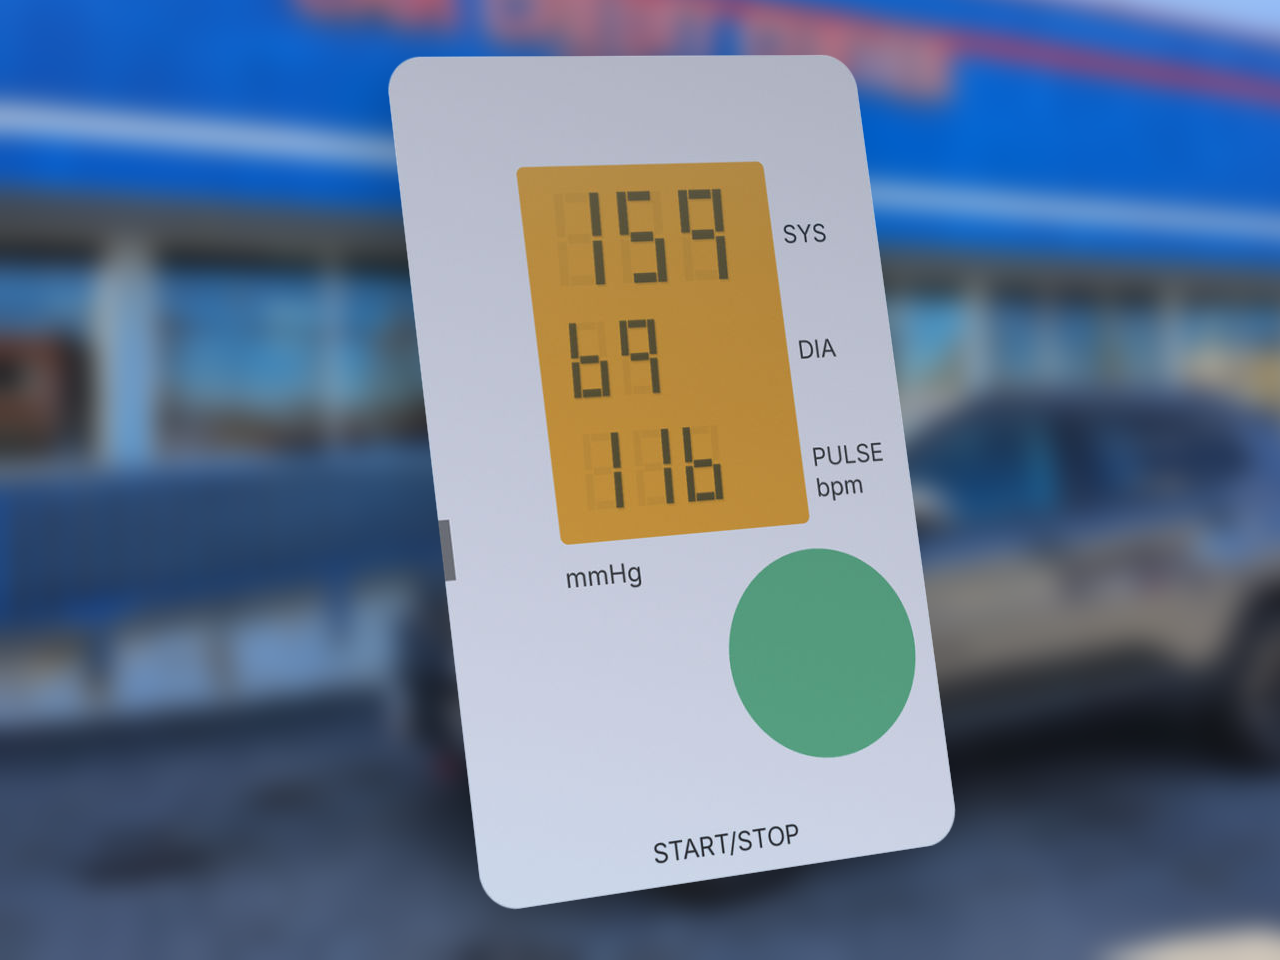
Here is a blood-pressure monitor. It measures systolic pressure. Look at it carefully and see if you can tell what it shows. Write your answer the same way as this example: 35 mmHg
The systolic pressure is 159 mmHg
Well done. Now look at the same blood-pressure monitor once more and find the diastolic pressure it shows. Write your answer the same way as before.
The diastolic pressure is 69 mmHg
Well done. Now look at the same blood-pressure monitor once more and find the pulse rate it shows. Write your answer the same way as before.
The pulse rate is 116 bpm
